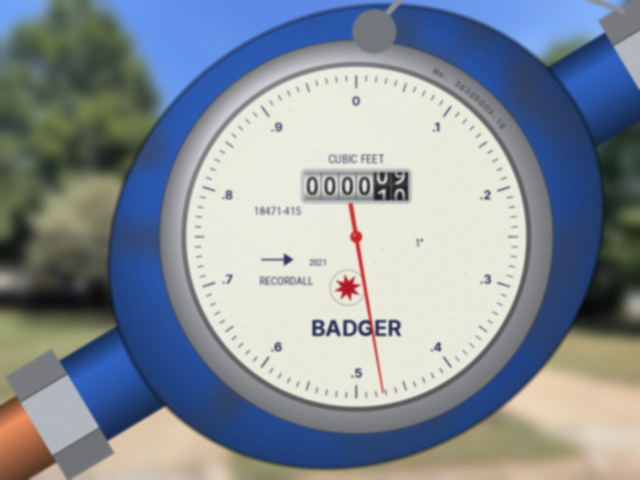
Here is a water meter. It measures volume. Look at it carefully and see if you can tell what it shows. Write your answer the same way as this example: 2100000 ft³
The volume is 9.47 ft³
